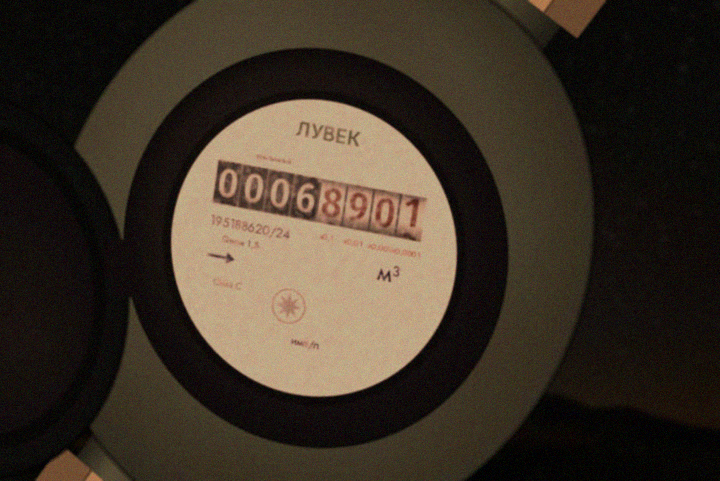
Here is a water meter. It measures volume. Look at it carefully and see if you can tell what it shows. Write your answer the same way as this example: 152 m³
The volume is 6.8901 m³
